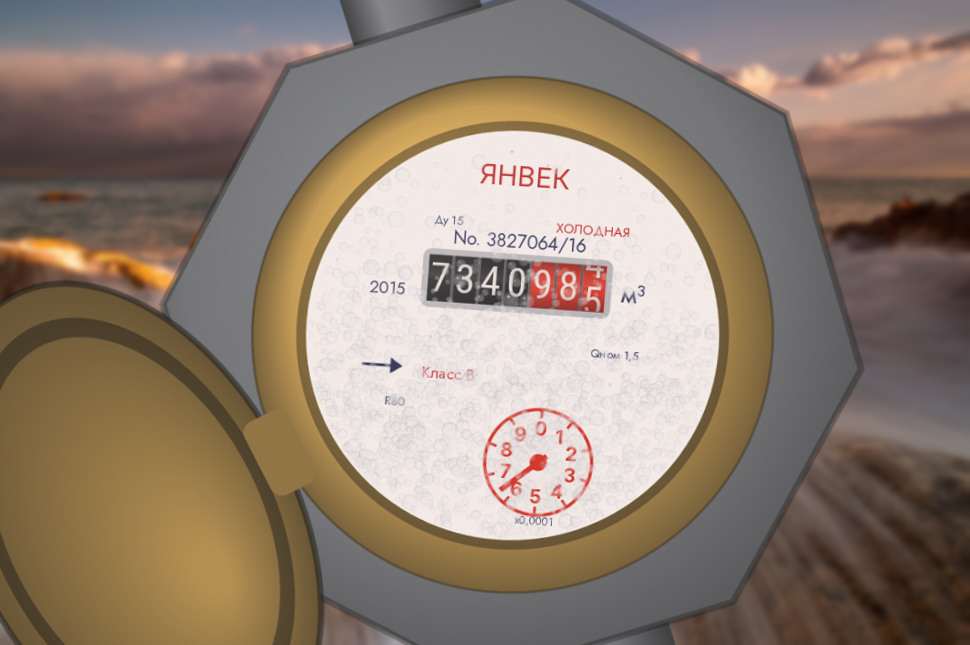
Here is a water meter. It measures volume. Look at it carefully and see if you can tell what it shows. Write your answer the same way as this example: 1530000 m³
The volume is 7340.9846 m³
